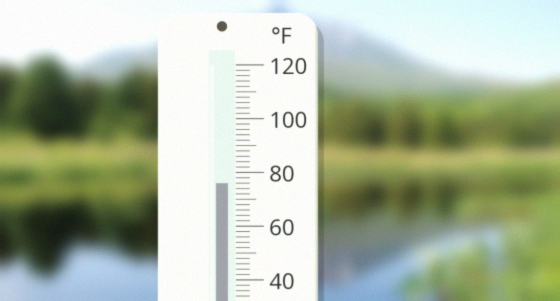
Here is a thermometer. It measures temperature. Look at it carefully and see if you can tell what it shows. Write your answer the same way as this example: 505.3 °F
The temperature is 76 °F
